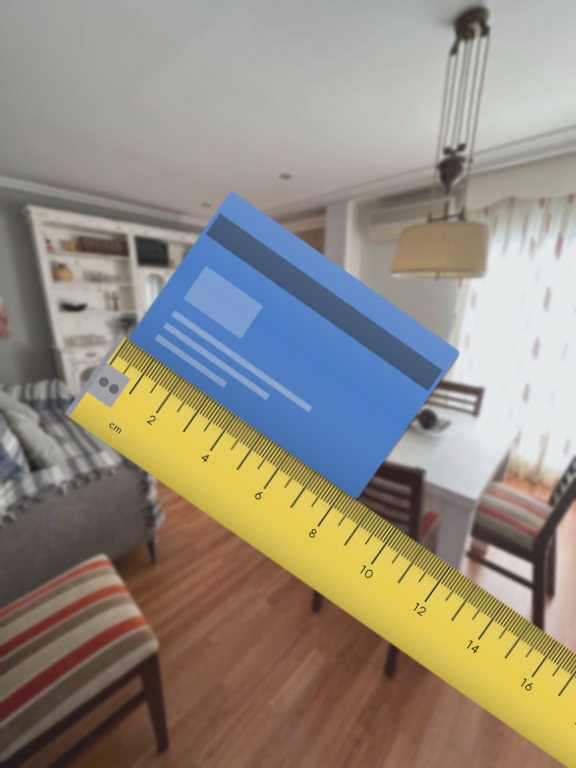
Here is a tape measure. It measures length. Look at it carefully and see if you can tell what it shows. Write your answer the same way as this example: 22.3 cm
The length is 8.5 cm
